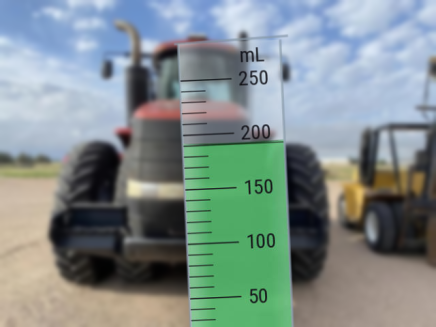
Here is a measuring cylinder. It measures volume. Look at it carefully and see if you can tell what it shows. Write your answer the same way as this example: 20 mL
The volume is 190 mL
